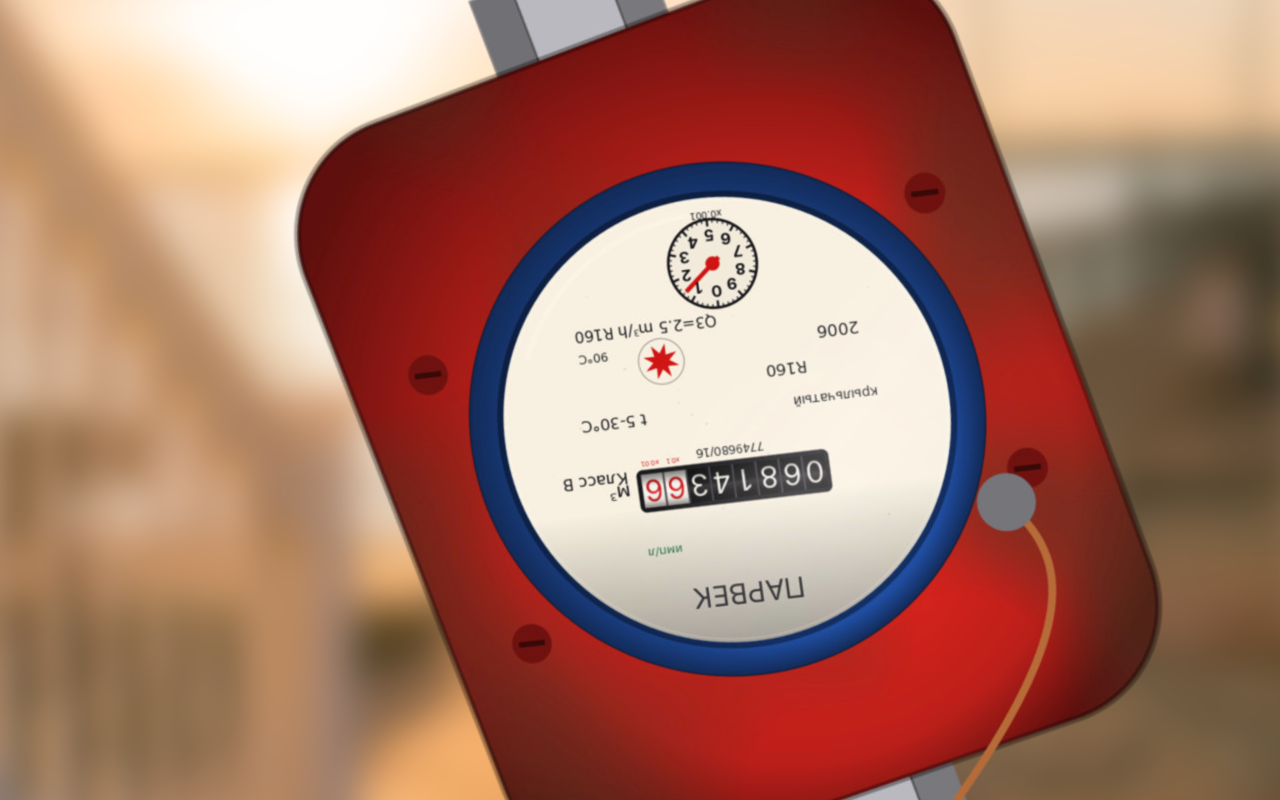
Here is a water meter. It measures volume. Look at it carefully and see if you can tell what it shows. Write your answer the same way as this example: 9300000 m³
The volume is 68143.661 m³
